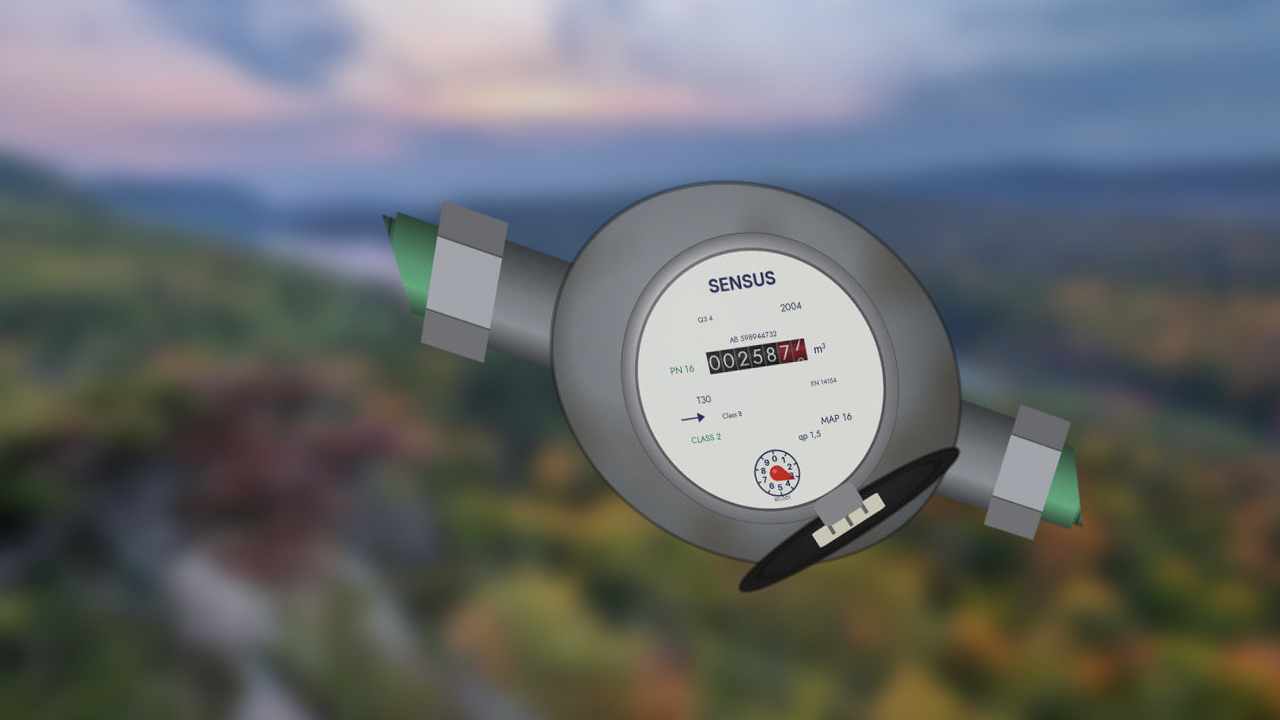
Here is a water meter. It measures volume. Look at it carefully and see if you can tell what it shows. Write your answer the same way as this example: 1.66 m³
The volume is 258.773 m³
